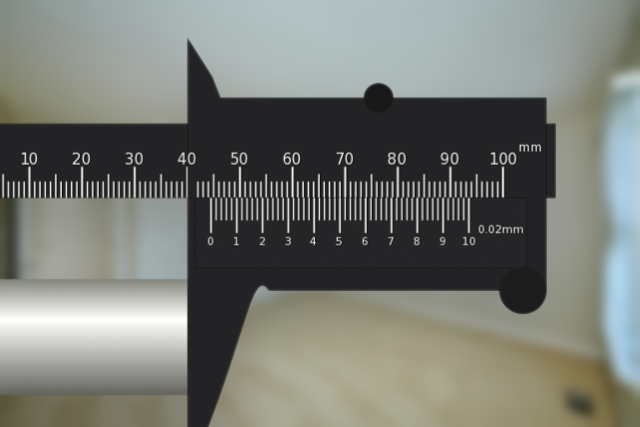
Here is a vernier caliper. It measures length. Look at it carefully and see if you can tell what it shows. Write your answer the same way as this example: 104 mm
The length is 44.5 mm
